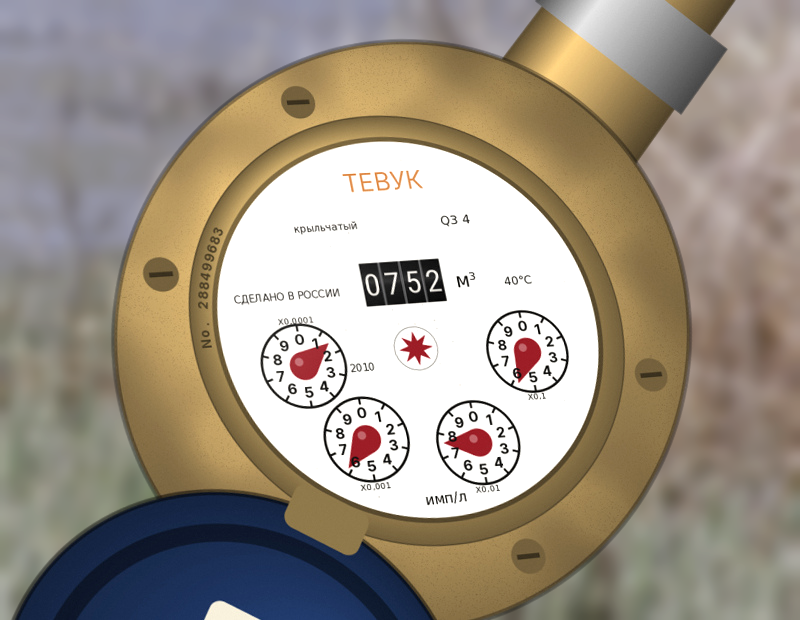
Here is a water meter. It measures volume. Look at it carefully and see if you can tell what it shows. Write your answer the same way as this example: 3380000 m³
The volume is 752.5761 m³
